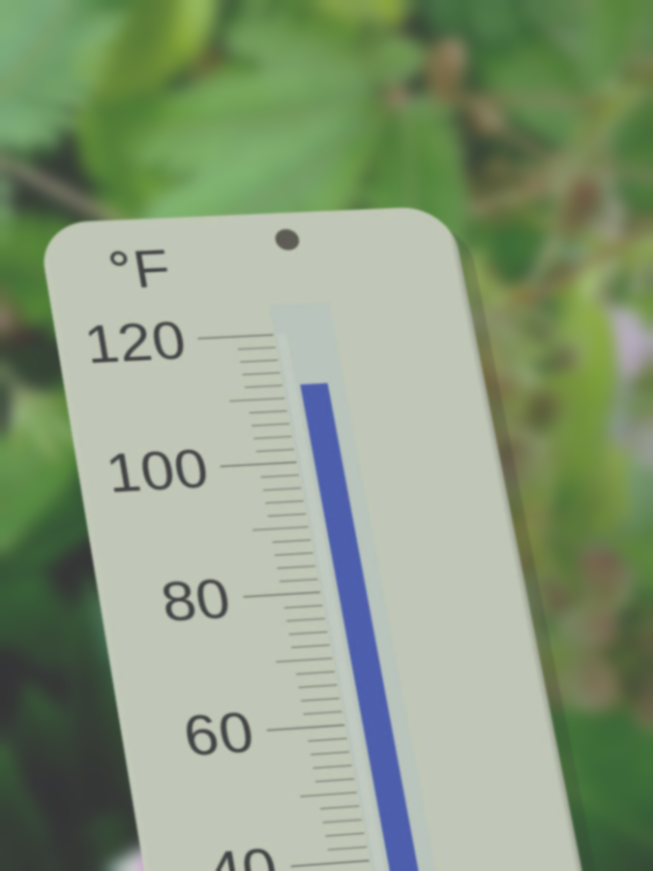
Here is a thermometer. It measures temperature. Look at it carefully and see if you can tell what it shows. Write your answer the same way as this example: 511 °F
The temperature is 112 °F
